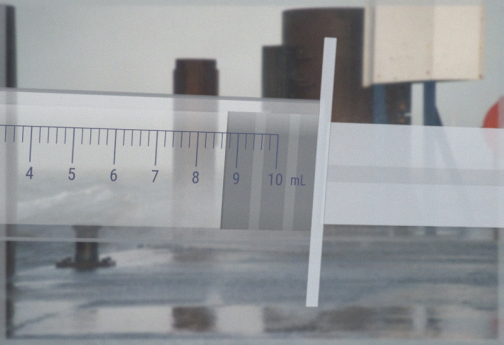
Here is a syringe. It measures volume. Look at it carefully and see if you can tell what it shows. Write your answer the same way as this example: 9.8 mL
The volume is 8.7 mL
